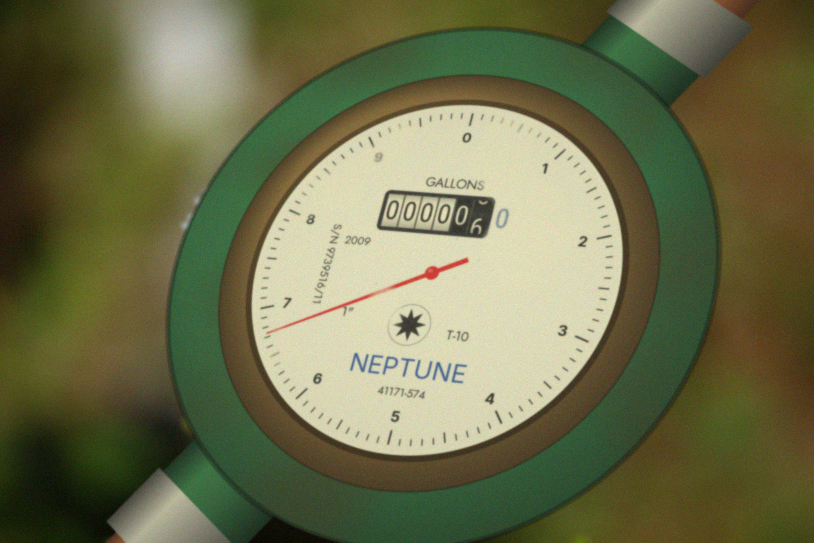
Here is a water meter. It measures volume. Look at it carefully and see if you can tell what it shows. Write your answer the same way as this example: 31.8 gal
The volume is 56.7 gal
